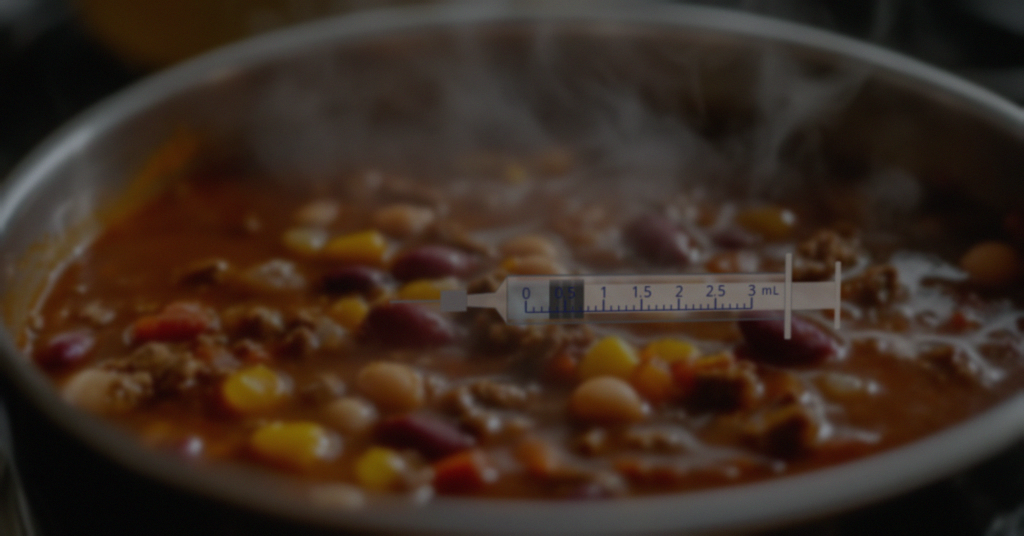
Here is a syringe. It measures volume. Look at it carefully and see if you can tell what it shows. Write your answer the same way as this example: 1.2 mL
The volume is 0.3 mL
